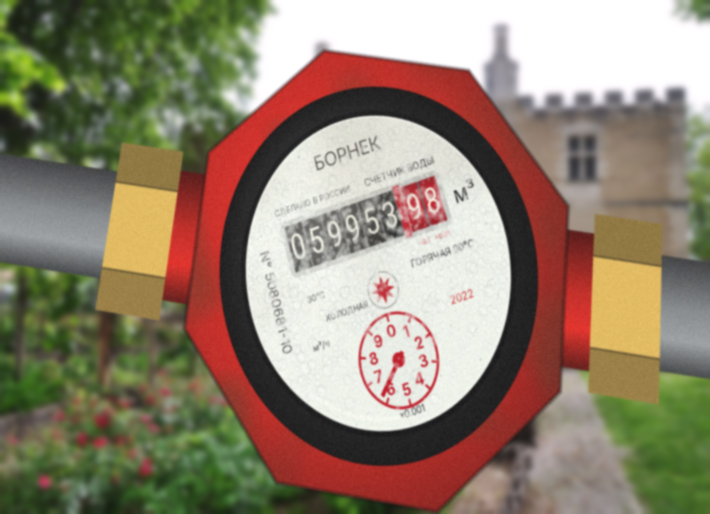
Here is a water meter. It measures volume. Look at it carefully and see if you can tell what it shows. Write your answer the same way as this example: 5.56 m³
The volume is 59953.986 m³
